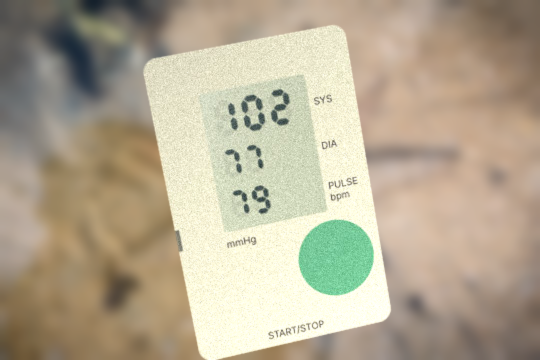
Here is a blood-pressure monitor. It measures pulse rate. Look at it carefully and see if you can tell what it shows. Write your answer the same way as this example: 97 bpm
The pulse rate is 79 bpm
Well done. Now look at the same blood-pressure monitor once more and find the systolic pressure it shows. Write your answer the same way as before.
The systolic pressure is 102 mmHg
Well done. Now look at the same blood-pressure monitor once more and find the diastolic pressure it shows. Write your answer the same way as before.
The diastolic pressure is 77 mmHg
